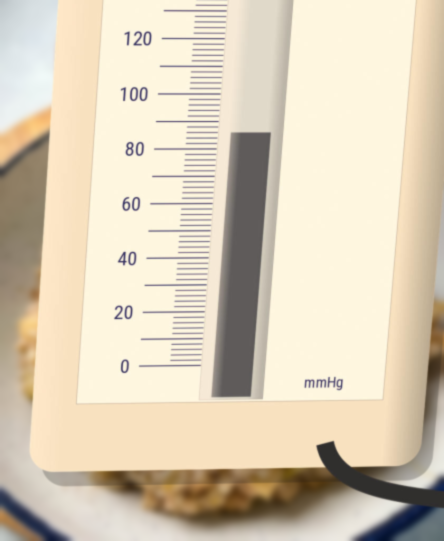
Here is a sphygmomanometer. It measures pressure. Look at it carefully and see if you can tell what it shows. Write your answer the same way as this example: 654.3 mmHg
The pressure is 86 mmHg
